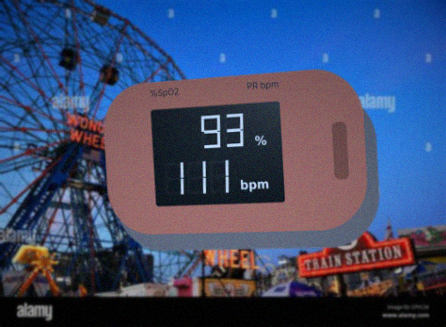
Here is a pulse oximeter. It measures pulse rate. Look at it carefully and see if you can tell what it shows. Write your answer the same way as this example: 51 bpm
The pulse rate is 111 bpm
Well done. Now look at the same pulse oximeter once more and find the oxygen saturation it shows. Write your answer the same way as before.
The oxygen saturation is 93 %
